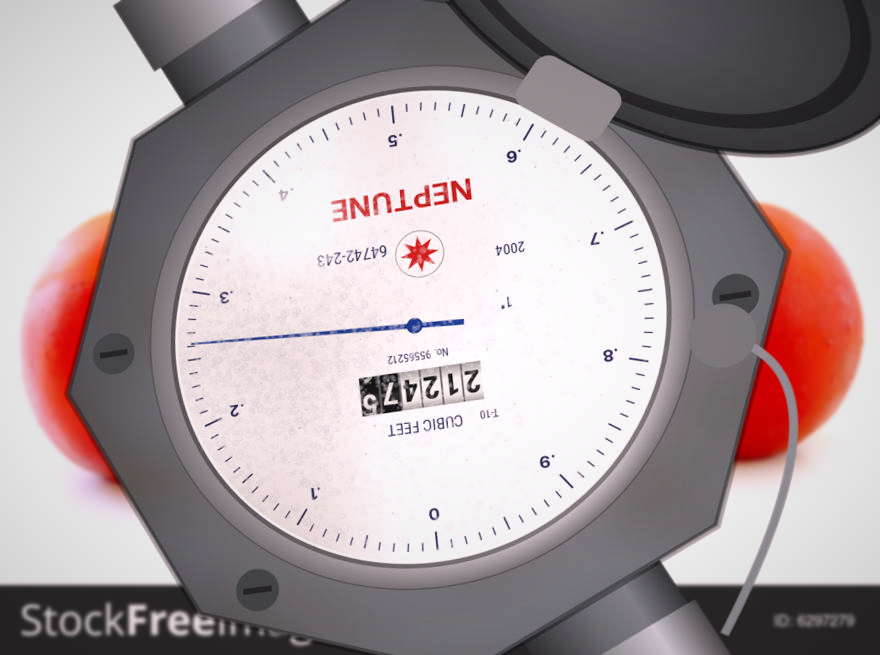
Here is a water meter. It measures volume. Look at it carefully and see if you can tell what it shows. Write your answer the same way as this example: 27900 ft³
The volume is 212475.26 ft³
